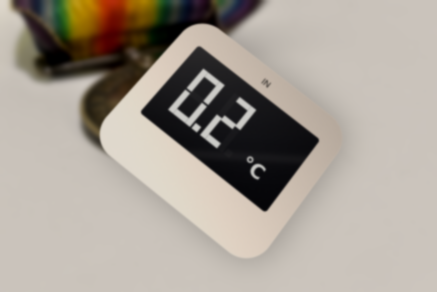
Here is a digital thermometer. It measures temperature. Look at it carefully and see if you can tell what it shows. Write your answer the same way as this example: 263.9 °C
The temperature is 0.2 °C
